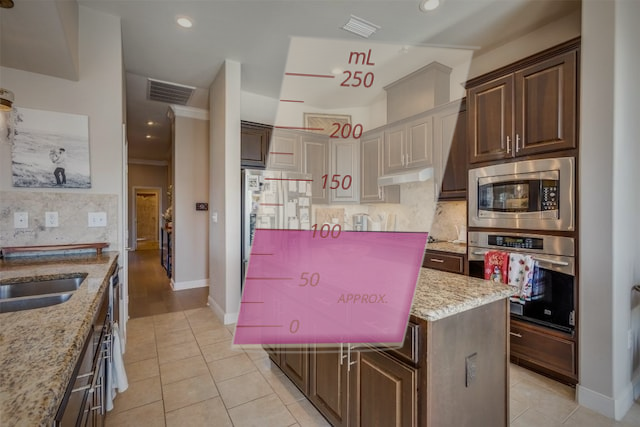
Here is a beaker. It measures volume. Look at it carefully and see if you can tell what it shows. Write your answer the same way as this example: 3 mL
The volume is 100 mL
